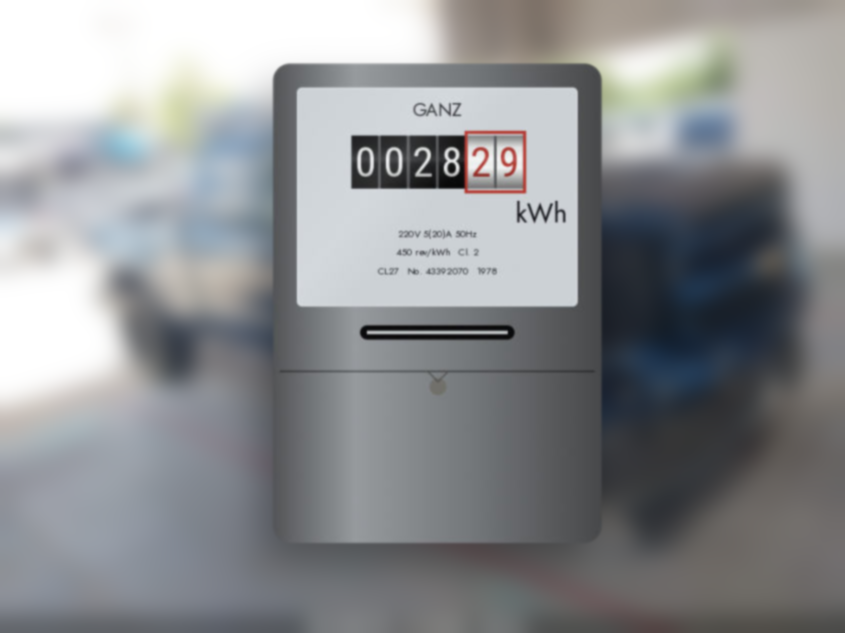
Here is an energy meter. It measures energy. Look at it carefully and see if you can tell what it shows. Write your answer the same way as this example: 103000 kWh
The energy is 28.29 kWh
